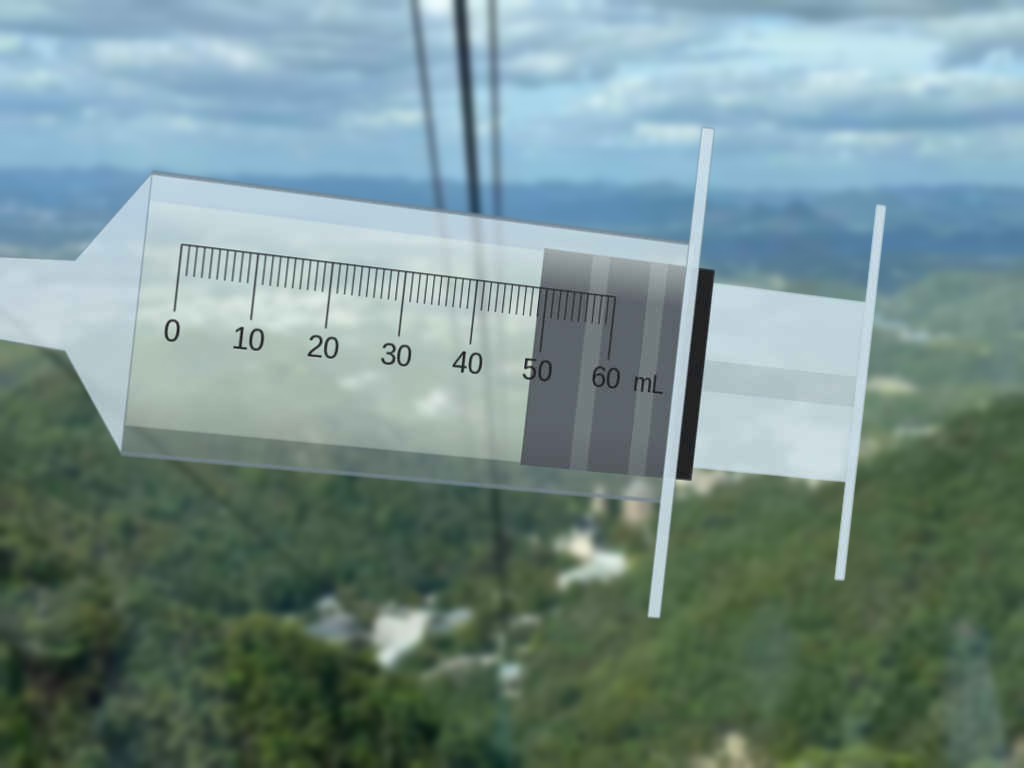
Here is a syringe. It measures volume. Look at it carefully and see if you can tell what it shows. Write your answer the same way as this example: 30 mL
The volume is 49 mL
